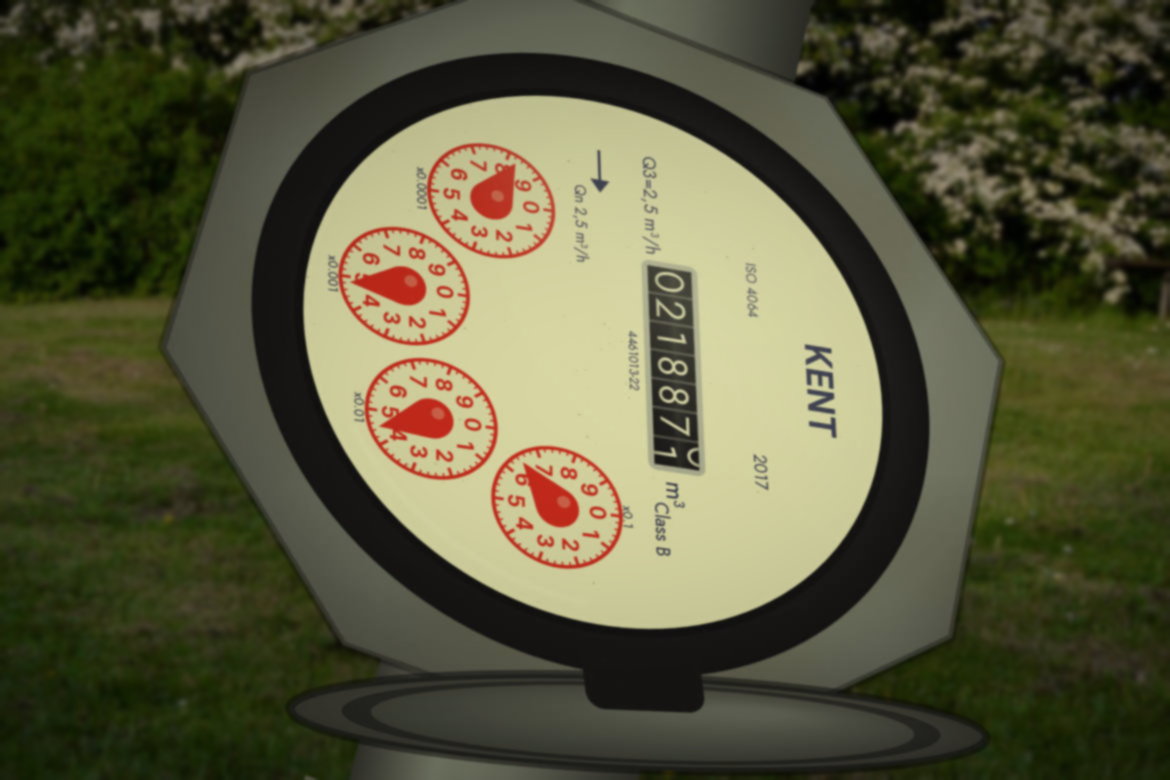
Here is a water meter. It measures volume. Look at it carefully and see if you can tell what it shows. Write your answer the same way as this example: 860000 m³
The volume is 218870.6448 m³
